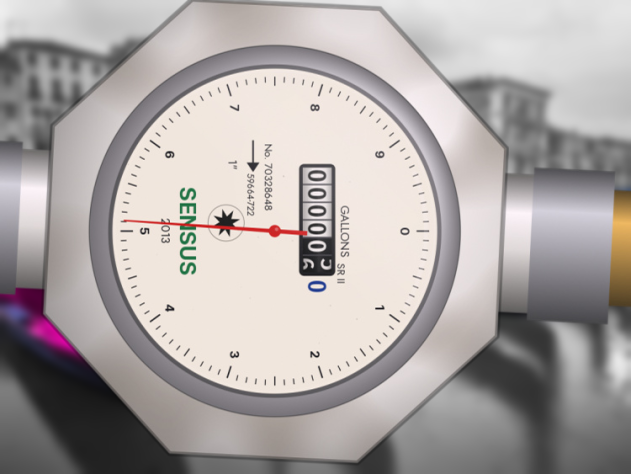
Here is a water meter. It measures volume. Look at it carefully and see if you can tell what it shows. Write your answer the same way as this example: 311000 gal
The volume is 55.1 gal
